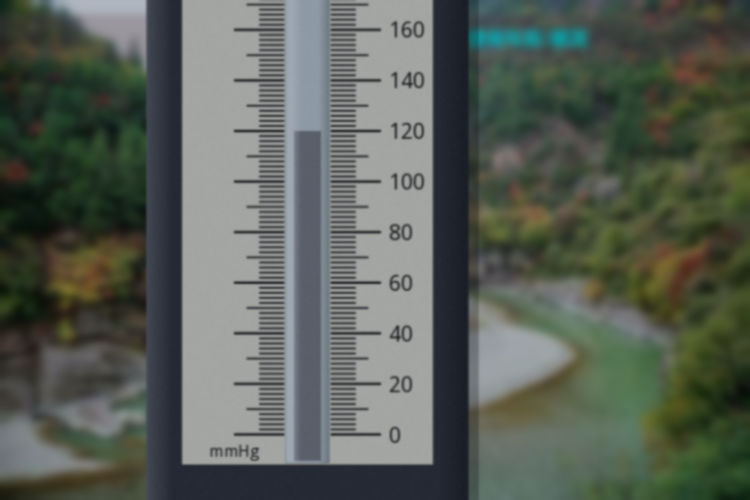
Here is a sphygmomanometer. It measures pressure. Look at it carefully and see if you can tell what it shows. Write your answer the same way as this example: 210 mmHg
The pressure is 120 mmHg
